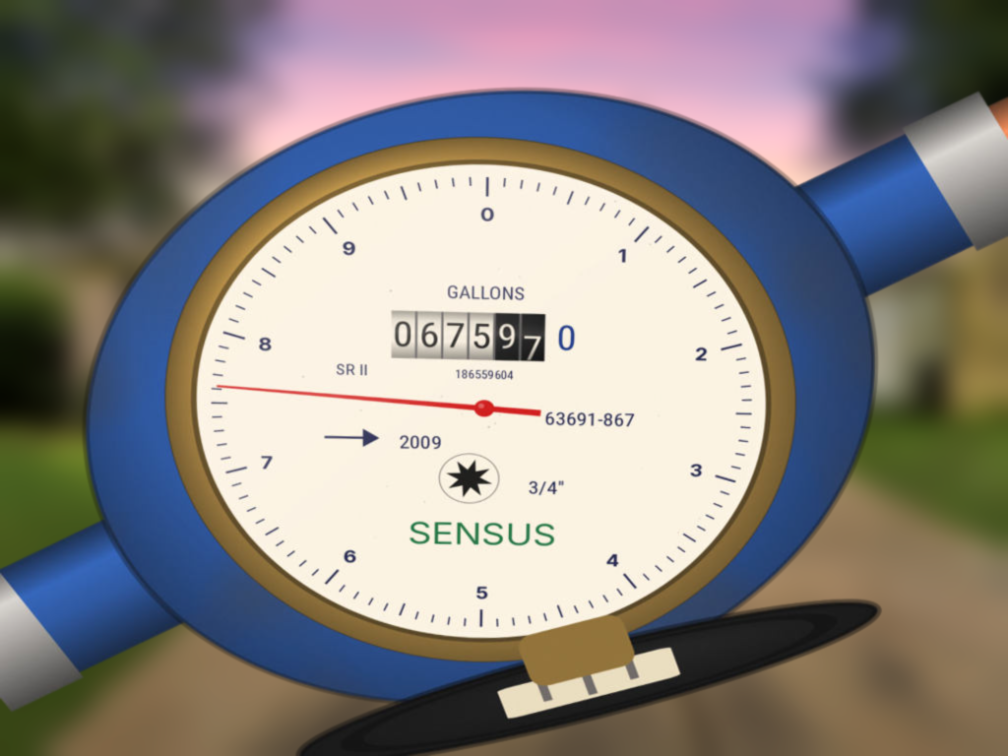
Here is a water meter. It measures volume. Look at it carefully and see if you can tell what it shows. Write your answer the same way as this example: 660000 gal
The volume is 675967.6 gal
